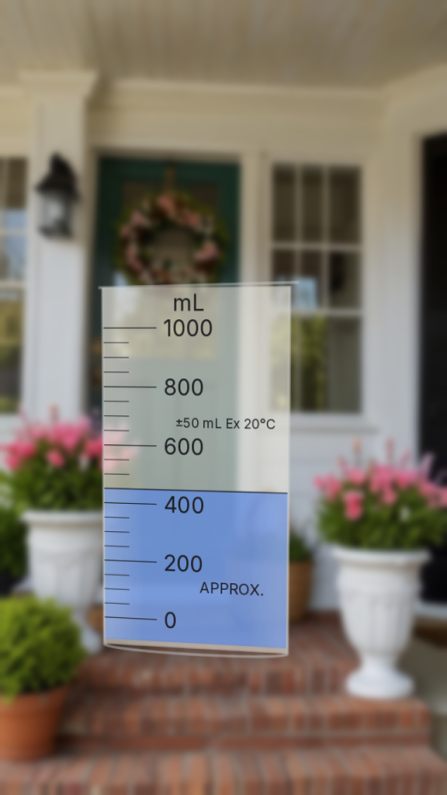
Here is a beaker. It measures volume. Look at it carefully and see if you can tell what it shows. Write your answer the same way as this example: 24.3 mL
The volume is 450 mL
